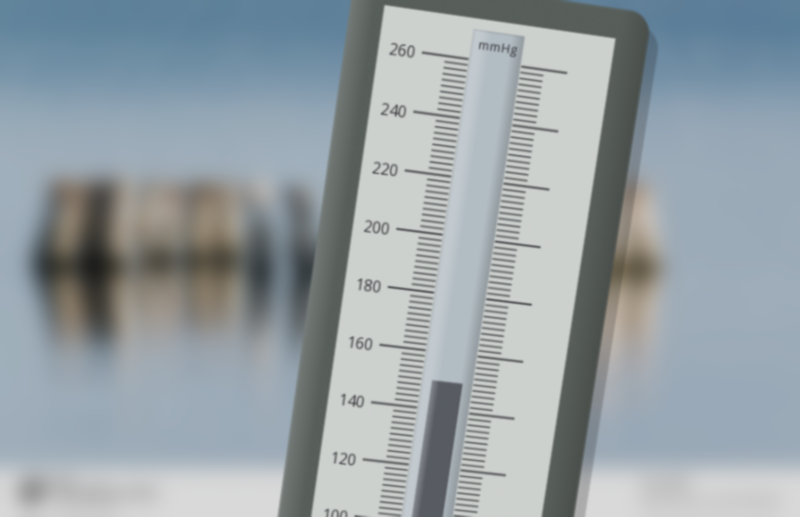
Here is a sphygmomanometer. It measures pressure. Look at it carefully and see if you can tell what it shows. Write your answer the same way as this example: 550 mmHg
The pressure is 150 mmHg
